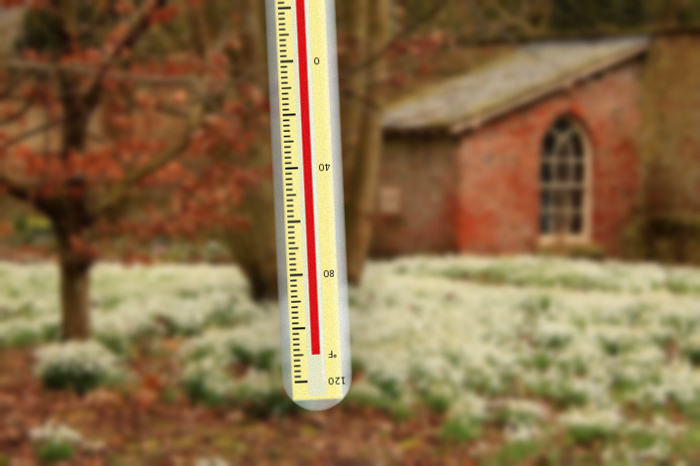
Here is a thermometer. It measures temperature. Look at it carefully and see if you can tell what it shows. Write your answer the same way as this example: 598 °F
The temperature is 110 °F
